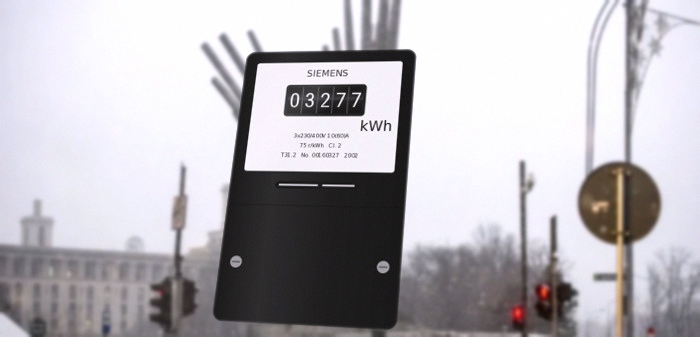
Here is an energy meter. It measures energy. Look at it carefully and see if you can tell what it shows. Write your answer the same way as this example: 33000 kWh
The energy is 3277 kWh
